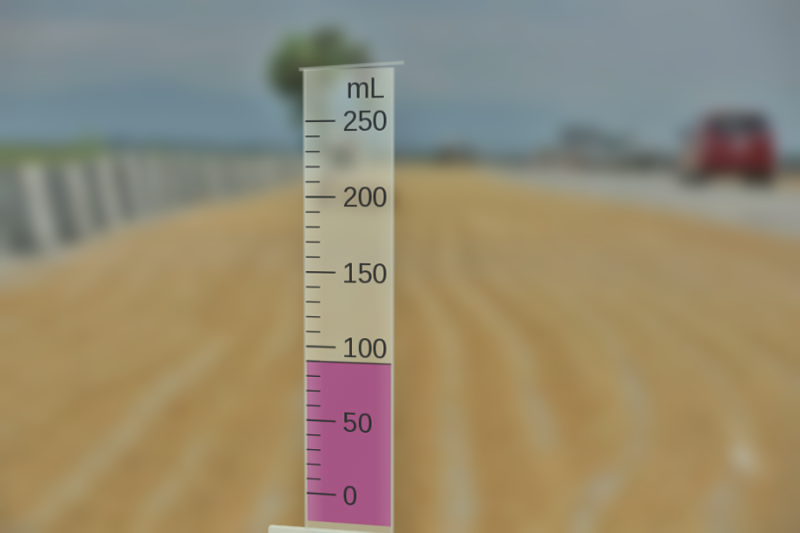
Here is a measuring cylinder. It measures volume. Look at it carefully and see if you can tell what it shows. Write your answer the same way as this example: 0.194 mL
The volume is 90 mL
